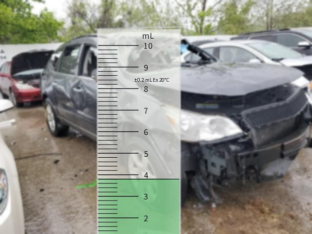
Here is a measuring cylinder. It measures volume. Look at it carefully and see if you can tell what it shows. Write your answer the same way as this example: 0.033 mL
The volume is 3.8 mL
